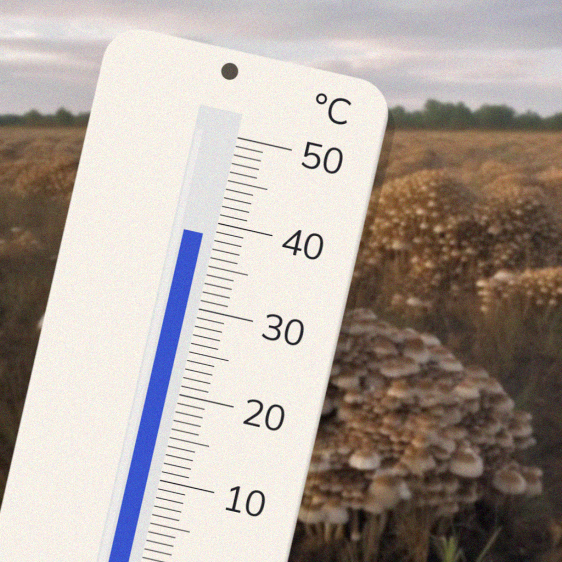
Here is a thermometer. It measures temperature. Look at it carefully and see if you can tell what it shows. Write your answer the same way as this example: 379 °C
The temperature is 38.5 °C
